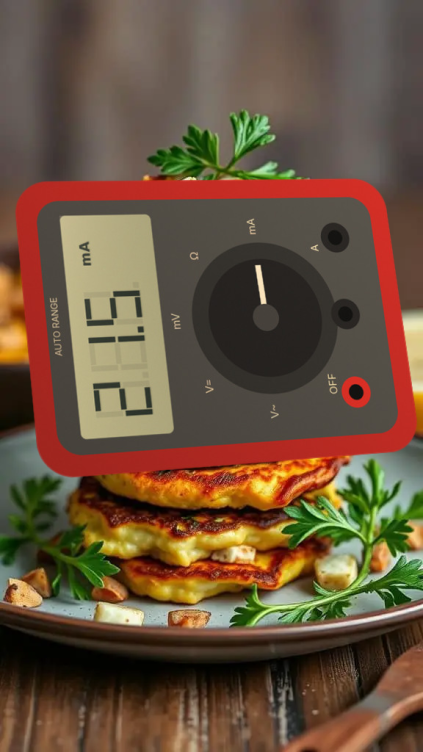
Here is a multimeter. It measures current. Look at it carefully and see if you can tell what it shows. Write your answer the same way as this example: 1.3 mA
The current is 21.5 mA
